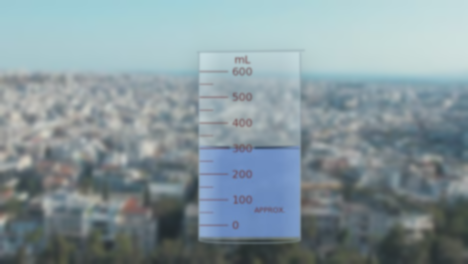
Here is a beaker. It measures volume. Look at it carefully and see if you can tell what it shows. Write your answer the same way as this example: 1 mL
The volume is 300 mL
